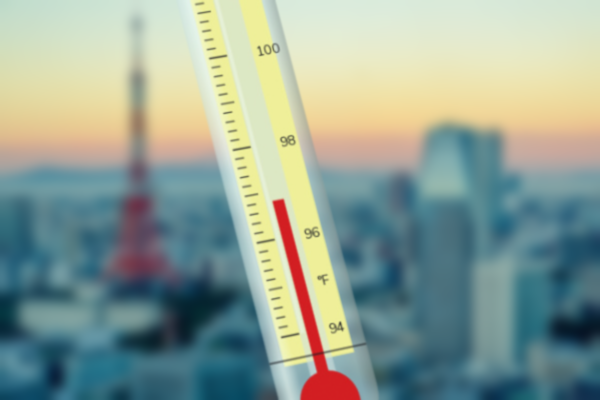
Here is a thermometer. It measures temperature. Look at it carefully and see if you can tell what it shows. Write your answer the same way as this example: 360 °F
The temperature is 96.8 °F
